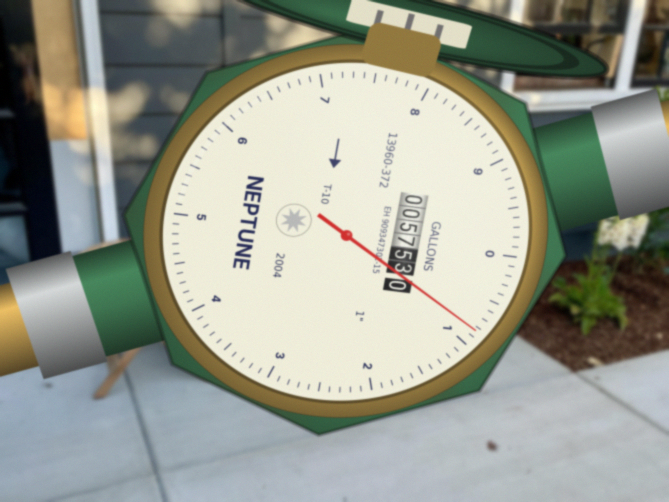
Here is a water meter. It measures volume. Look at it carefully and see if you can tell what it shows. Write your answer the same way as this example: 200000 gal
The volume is 57530.8 gal
